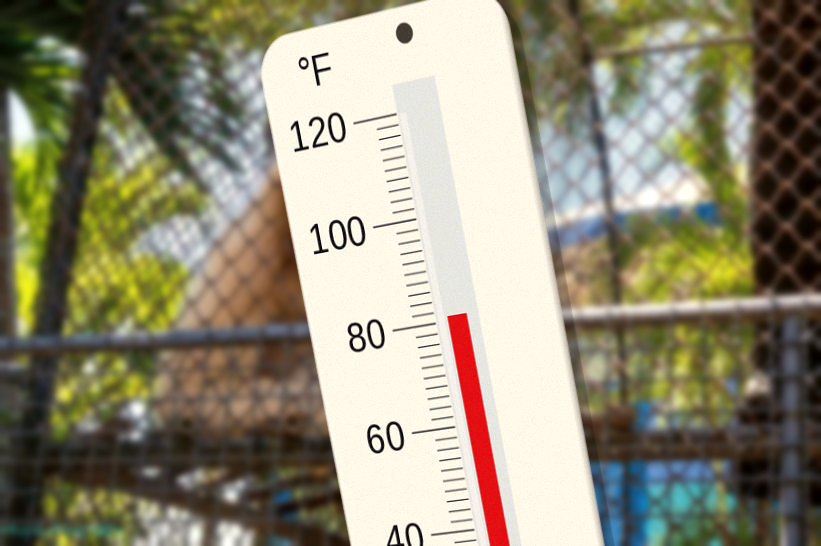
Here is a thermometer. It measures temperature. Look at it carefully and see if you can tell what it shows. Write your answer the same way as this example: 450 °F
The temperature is 81 °F
